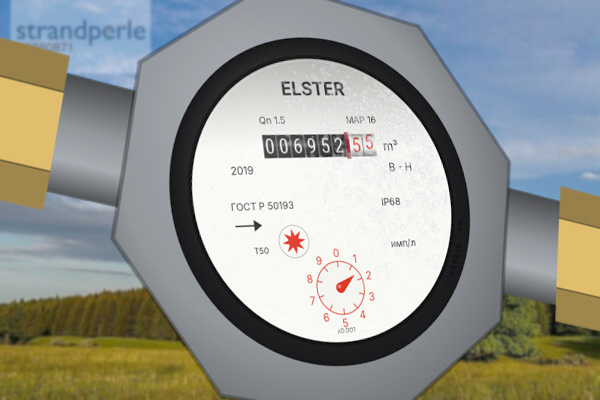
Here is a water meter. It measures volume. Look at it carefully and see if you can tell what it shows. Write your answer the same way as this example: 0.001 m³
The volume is 6952.551 m³
